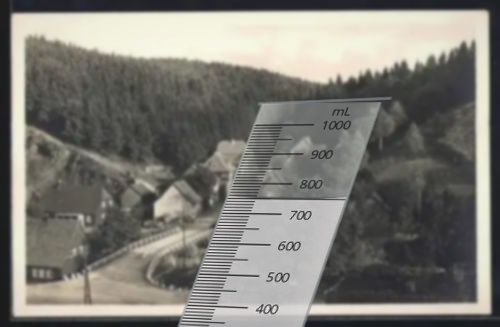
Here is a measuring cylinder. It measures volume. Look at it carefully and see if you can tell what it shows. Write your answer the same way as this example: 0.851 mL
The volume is 750 mL
